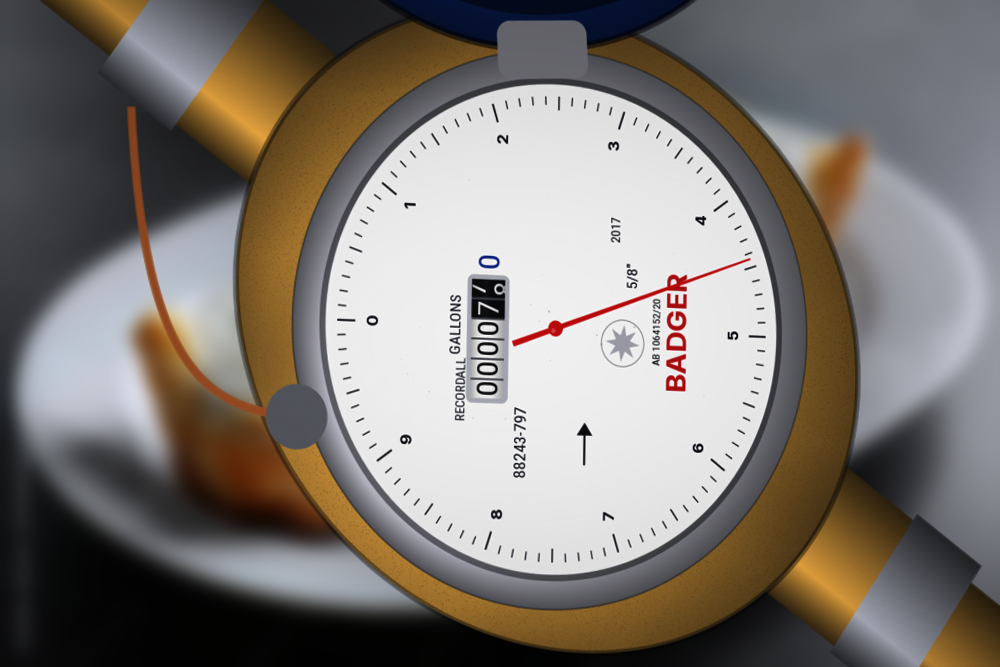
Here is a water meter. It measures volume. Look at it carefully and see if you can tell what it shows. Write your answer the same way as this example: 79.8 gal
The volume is 774.4 gal
